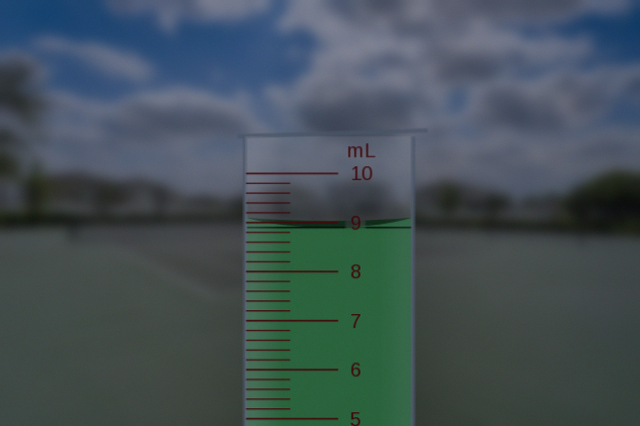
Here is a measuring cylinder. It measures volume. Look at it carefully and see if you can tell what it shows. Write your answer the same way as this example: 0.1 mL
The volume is 8.9 mL
